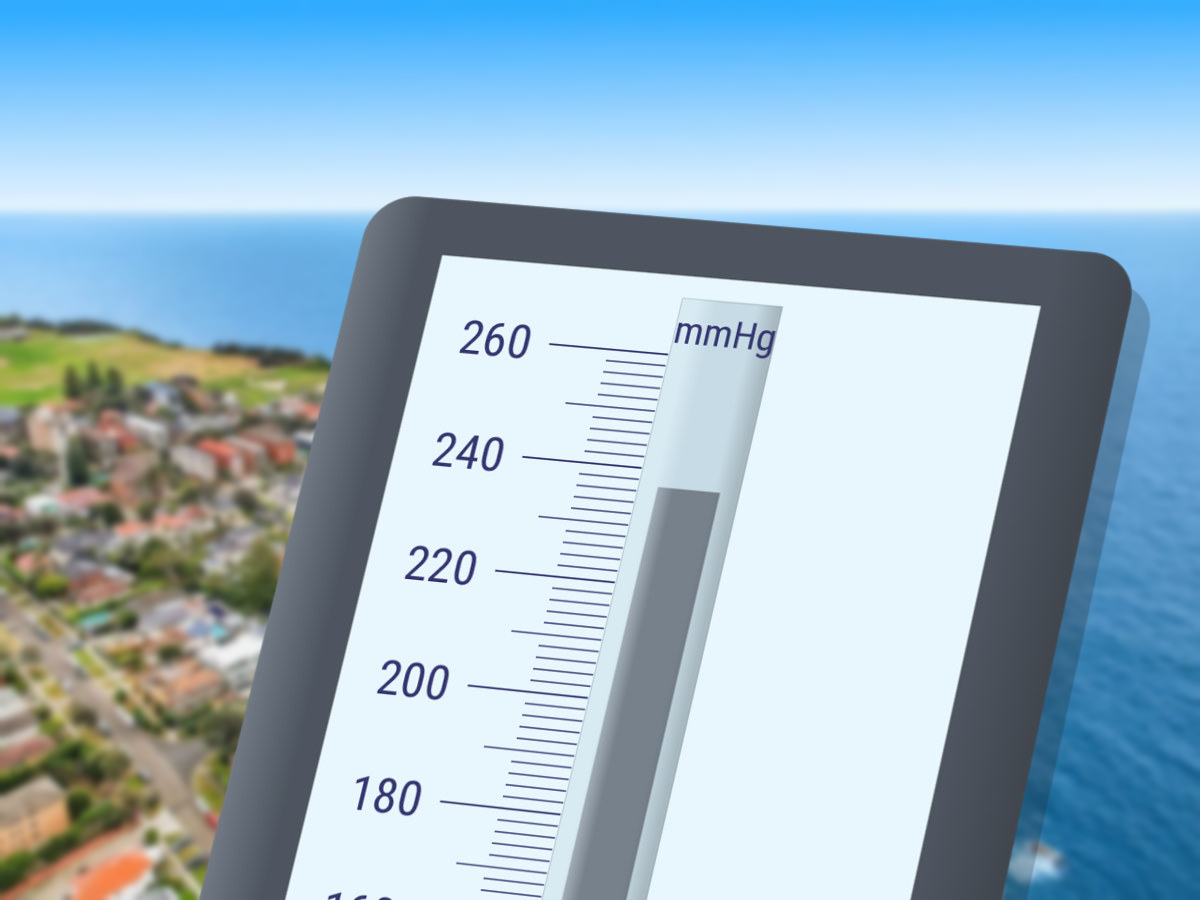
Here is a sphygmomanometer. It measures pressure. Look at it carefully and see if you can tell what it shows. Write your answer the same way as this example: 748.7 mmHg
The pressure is 237 mmHg
